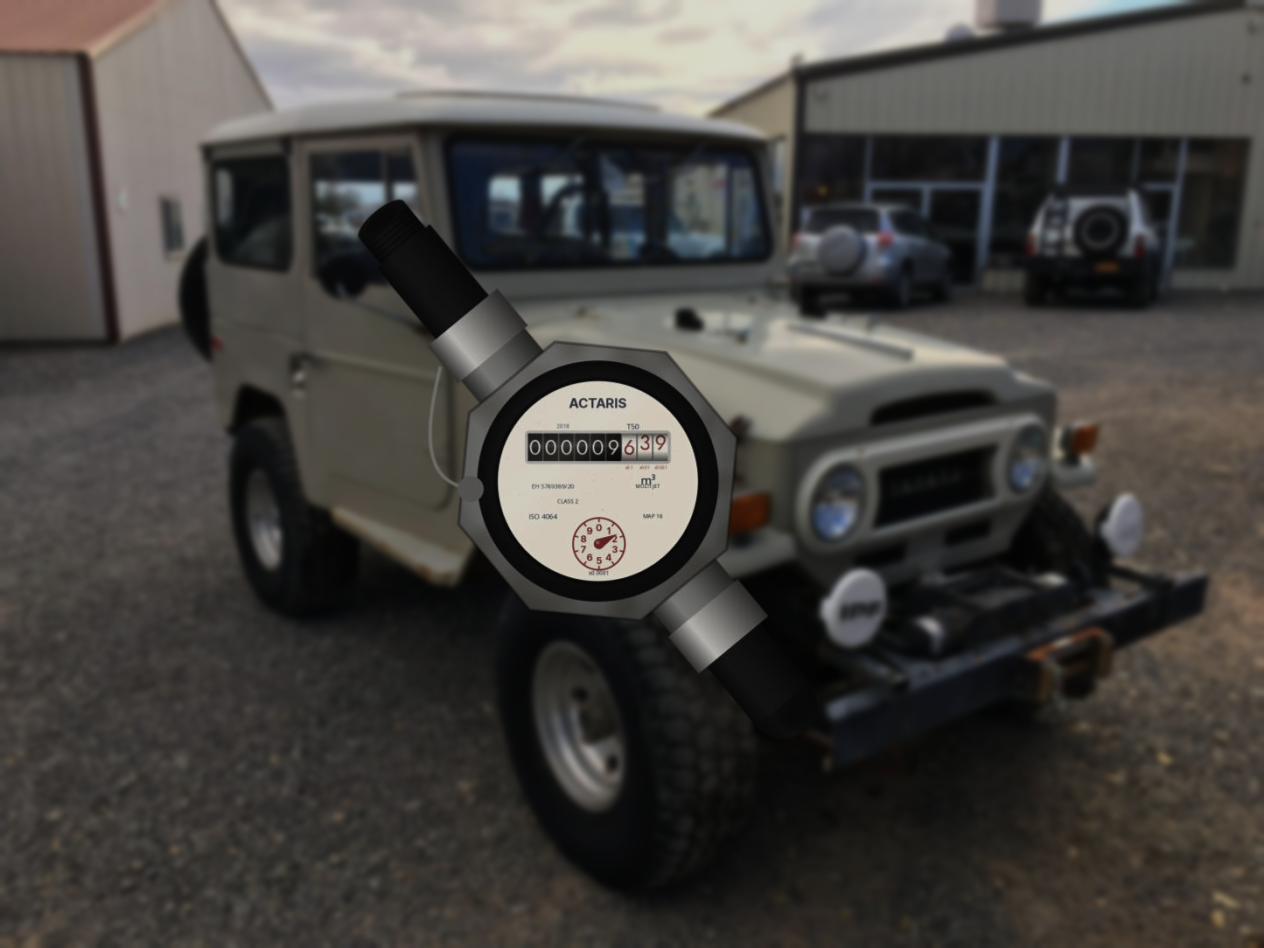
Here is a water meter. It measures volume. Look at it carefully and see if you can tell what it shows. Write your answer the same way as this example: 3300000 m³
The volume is 9.6391 m³
